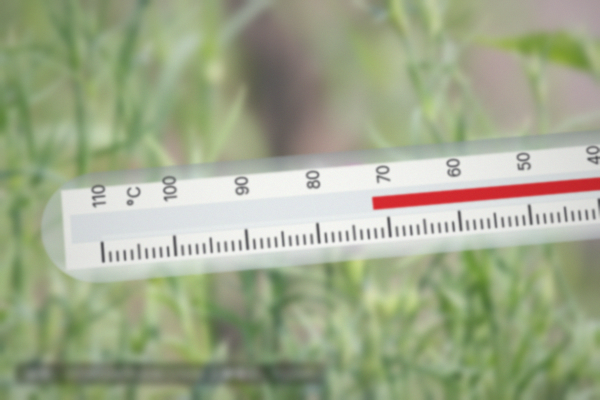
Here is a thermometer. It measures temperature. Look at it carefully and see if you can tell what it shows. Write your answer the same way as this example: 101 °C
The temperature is 72 °C
